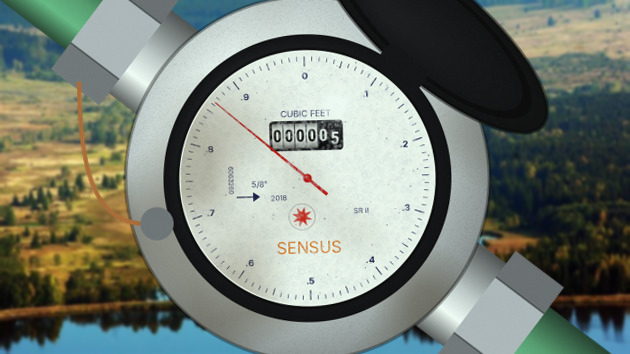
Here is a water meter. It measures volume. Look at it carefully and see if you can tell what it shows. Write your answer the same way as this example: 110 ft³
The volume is 4.86 ft³
